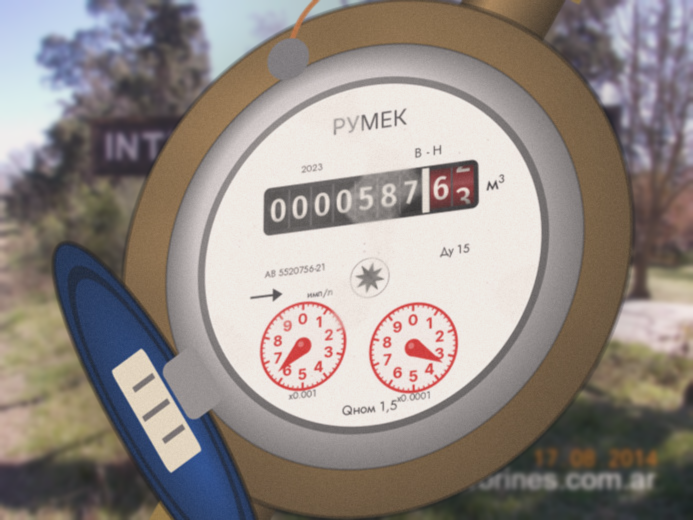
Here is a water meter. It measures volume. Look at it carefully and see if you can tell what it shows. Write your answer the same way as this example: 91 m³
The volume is 587.6263 m³
